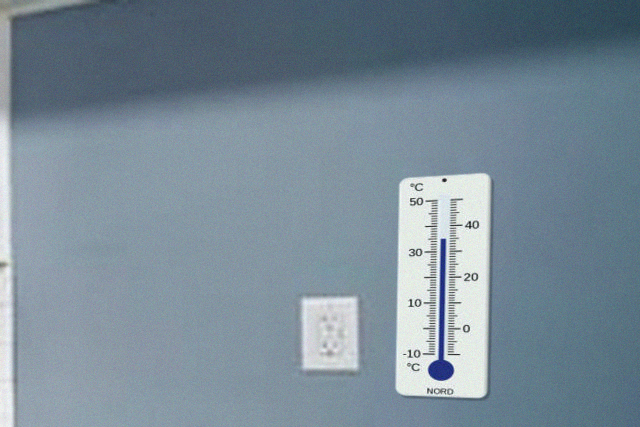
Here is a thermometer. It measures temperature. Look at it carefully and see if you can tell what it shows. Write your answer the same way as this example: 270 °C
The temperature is 35 °C
